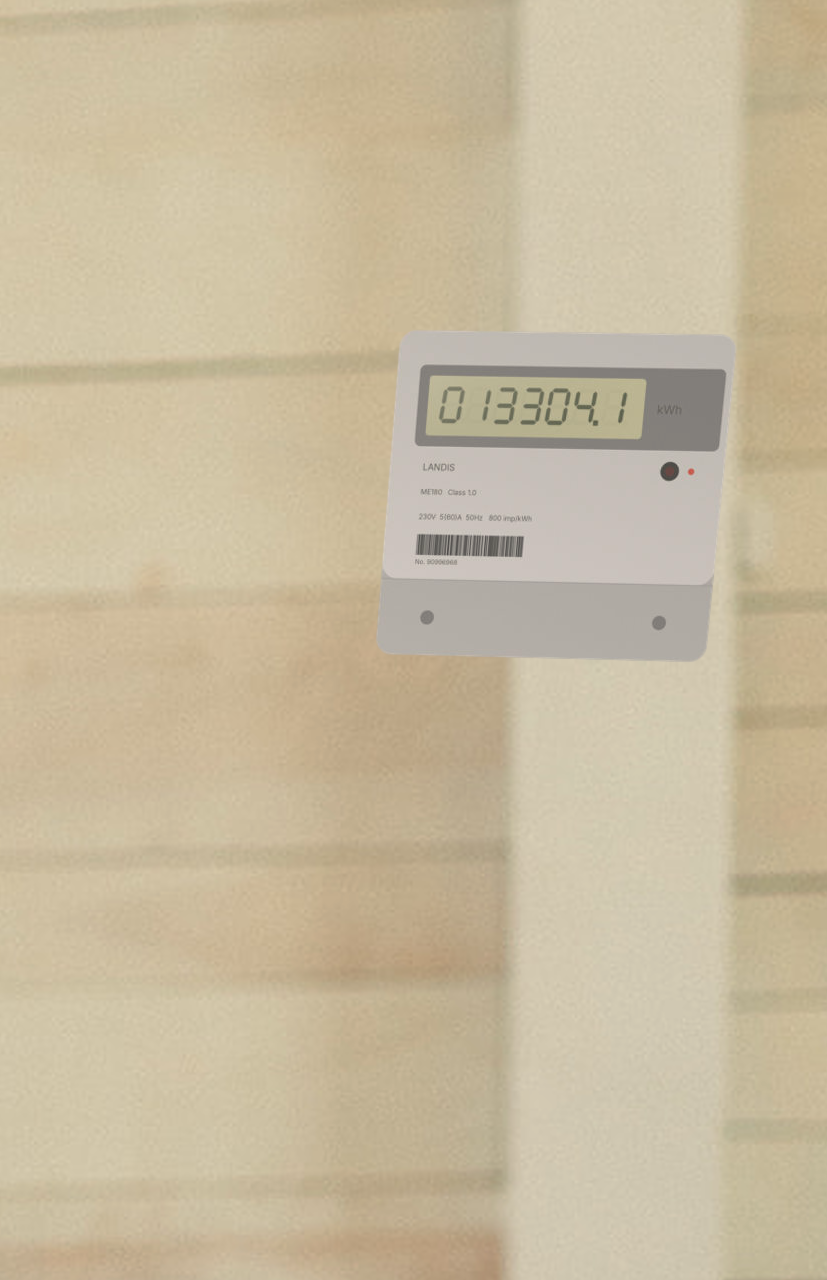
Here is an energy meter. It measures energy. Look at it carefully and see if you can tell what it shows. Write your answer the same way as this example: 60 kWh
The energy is 13304.1 kWh
